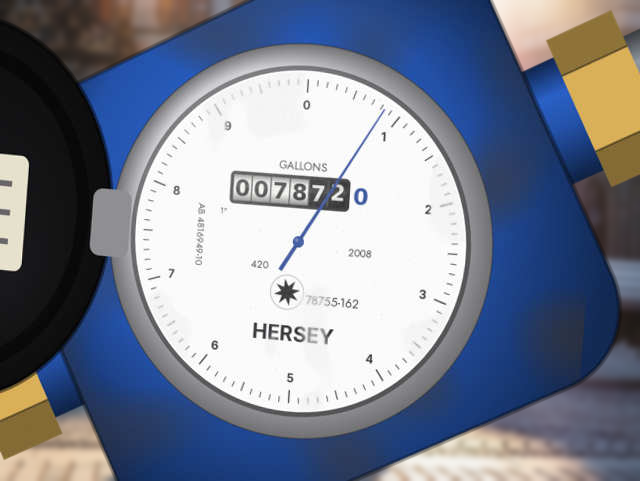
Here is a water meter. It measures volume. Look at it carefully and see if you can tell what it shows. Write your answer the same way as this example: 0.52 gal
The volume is 78720.8 gal
